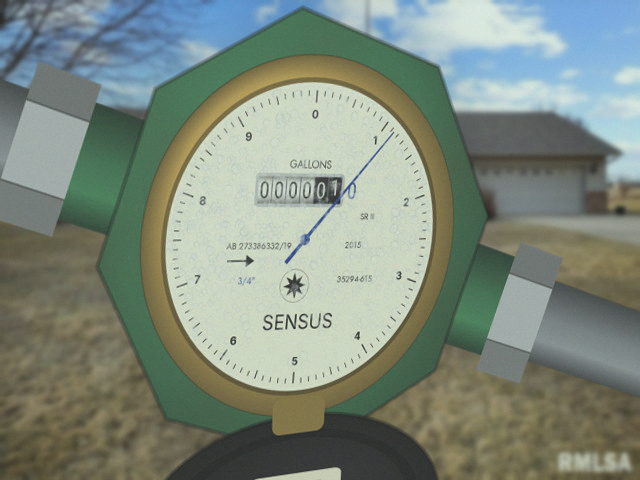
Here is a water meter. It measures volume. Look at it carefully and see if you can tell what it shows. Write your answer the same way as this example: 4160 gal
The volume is 11.1 gal
